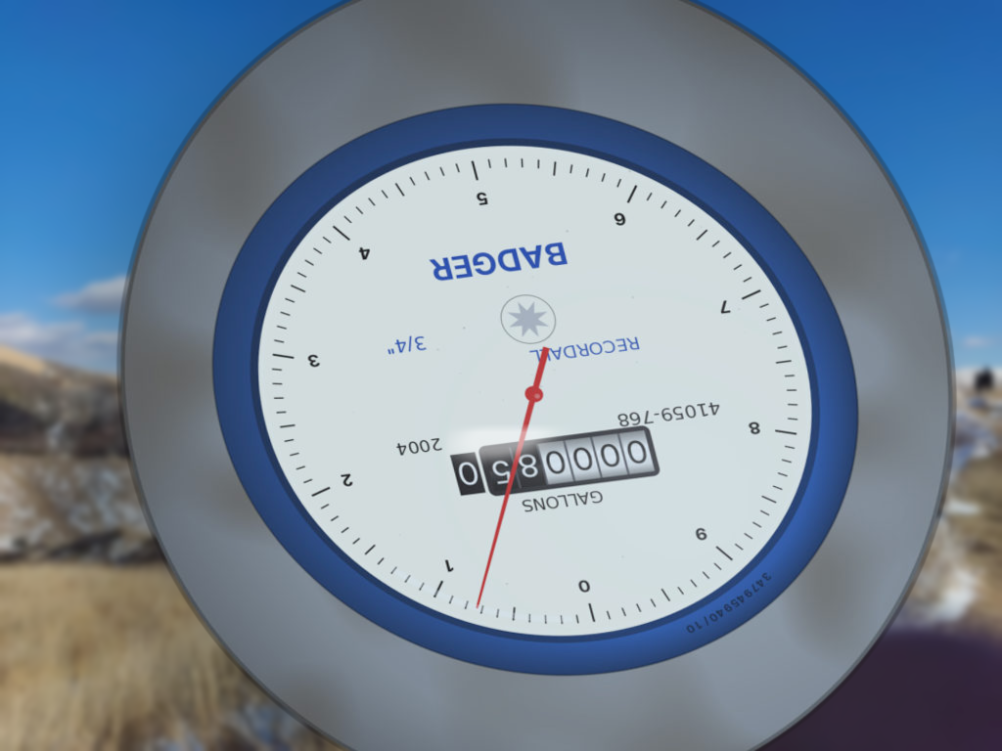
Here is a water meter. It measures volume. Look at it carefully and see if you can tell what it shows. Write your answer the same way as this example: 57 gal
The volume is 850.7 gal
